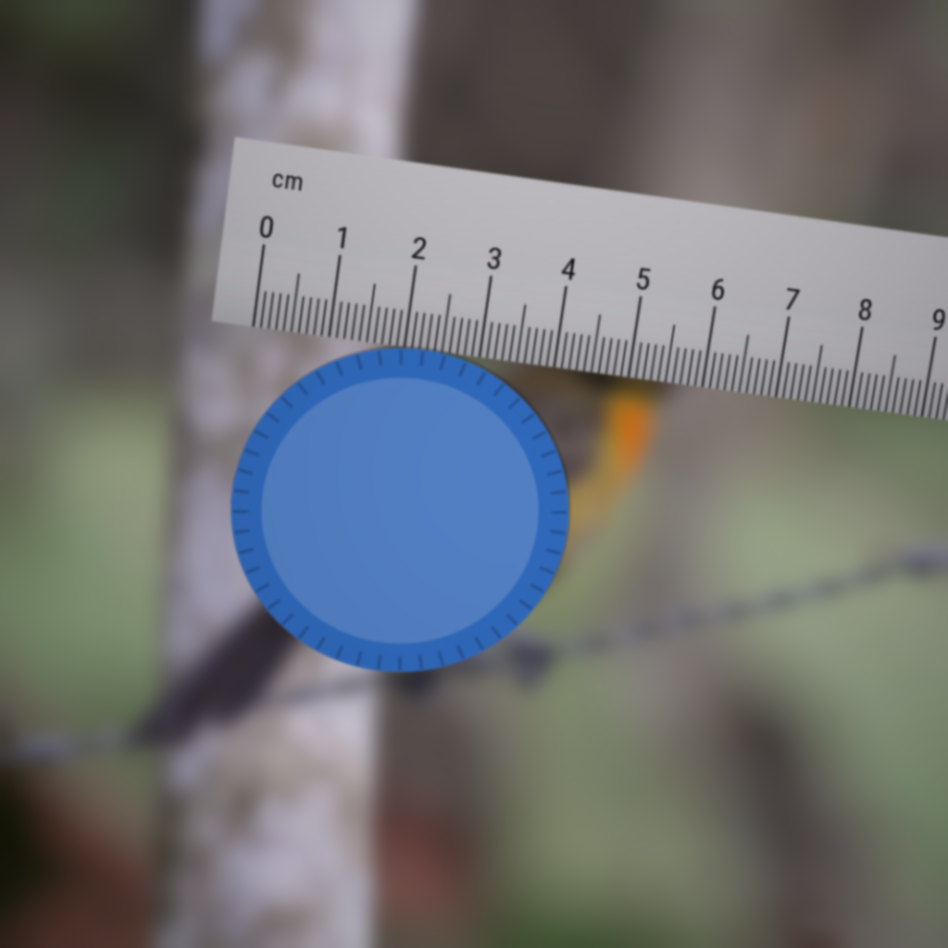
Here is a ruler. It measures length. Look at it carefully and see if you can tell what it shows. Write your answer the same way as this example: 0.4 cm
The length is 4.5 cm
